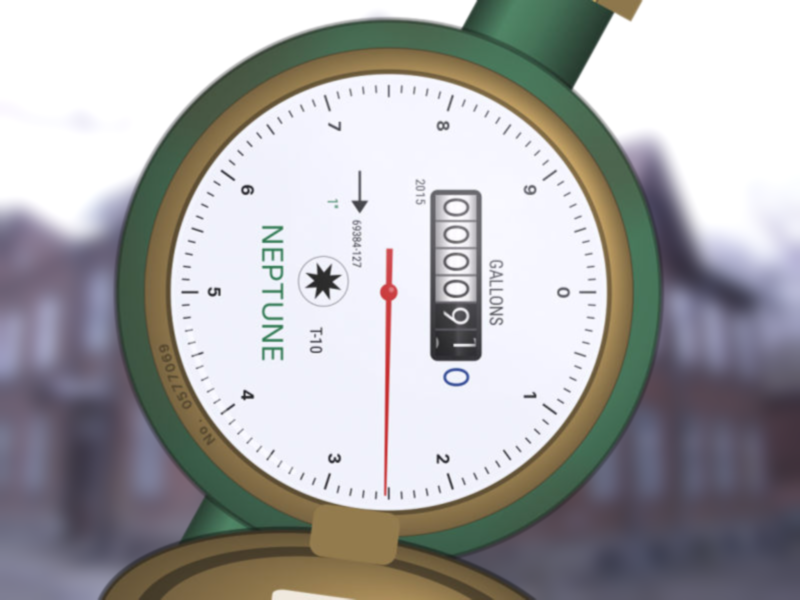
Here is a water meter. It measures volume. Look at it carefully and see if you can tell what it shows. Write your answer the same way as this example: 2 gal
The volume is 912.5 gal
